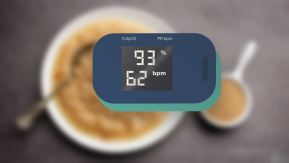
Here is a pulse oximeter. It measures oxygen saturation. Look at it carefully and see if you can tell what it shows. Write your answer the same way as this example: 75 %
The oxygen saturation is 93 %
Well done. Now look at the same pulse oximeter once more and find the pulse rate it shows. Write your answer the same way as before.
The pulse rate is 62 bpm
